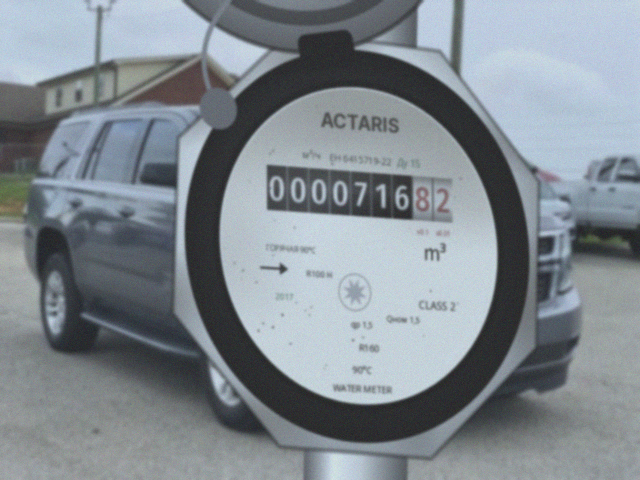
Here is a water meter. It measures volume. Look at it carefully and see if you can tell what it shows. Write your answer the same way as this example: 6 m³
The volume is 716.82 m³
